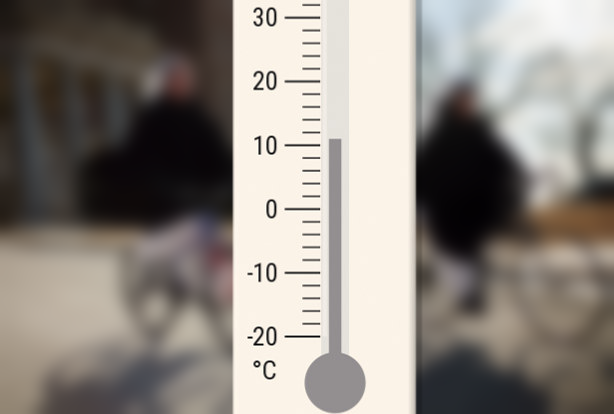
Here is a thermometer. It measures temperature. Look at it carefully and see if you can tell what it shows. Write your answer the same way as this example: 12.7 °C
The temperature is 11 °C
